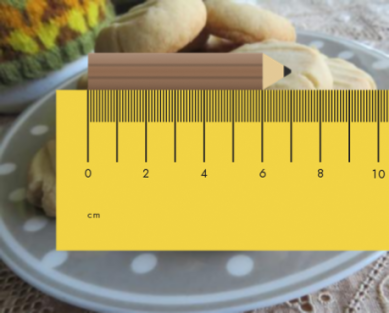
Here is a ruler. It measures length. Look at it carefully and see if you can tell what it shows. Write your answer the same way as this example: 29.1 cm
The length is 7 cm
